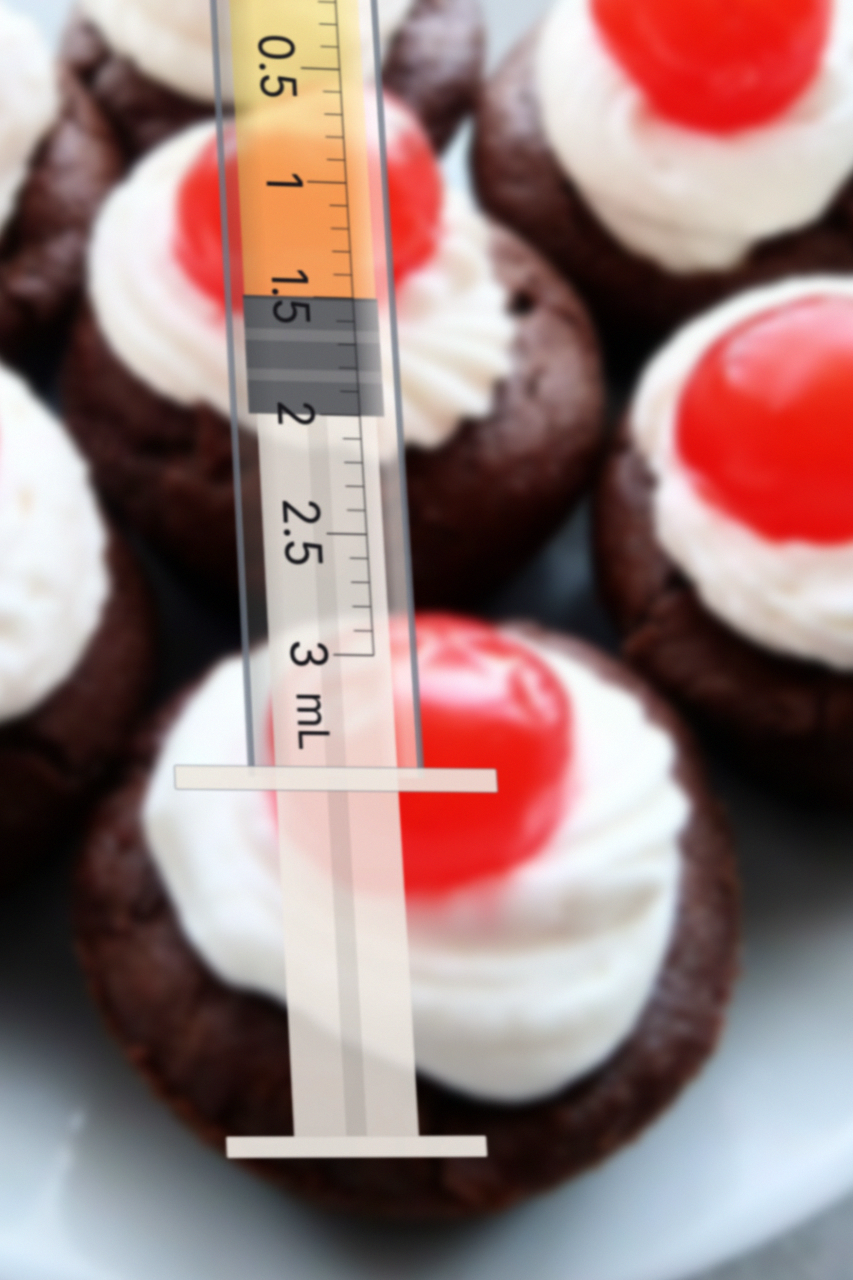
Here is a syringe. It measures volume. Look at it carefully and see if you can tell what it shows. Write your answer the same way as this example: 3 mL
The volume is 1.5 mL
